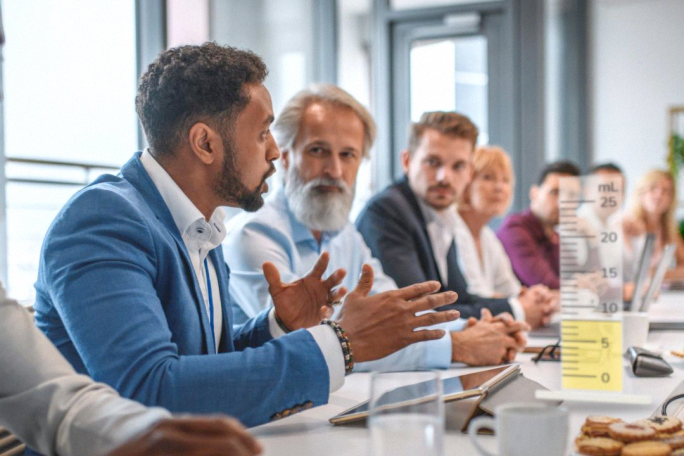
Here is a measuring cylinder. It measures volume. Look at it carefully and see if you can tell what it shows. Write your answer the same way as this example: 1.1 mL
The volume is 8 mL
